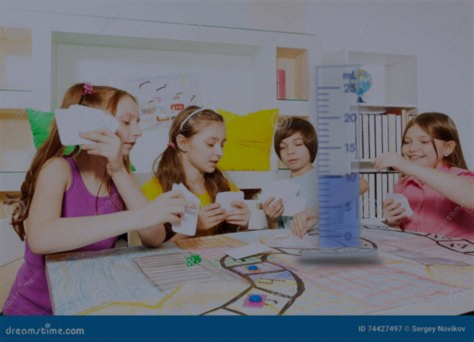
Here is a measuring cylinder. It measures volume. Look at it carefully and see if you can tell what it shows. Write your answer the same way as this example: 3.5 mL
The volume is 10 mL
